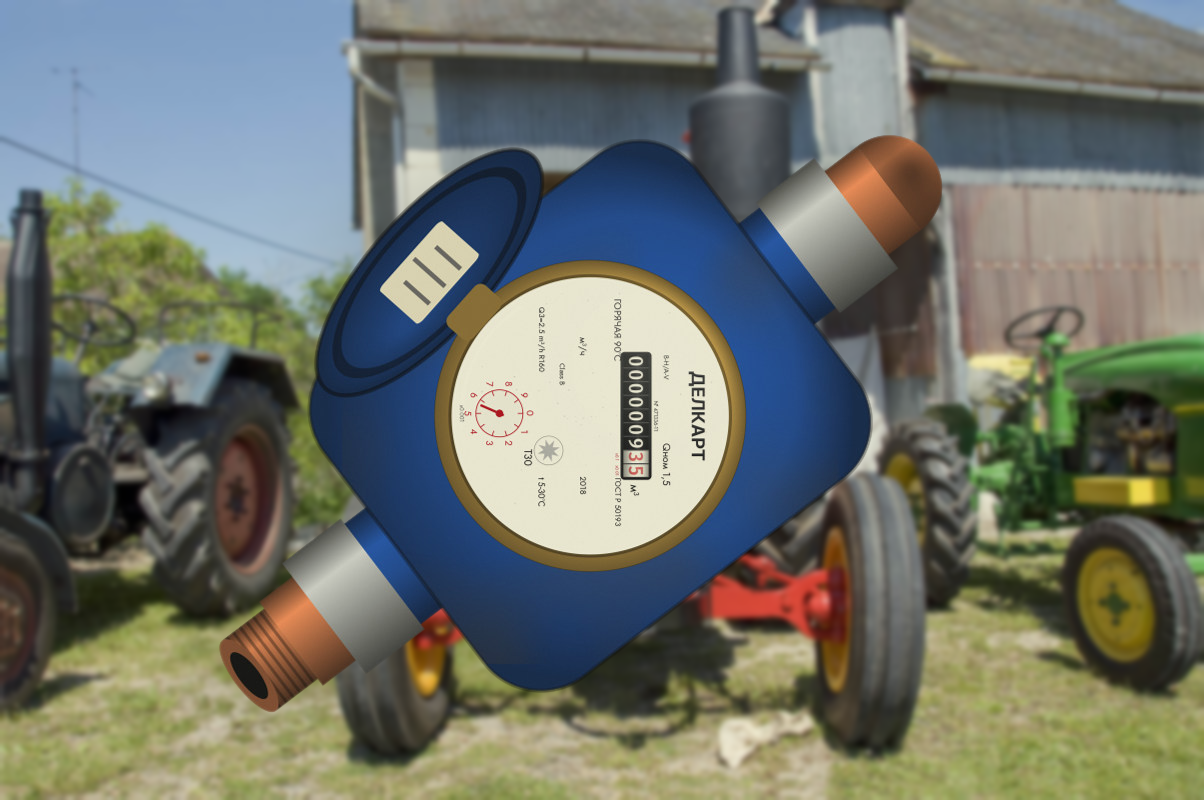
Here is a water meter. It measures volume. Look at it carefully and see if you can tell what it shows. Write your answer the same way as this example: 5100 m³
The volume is 9.355 m³
